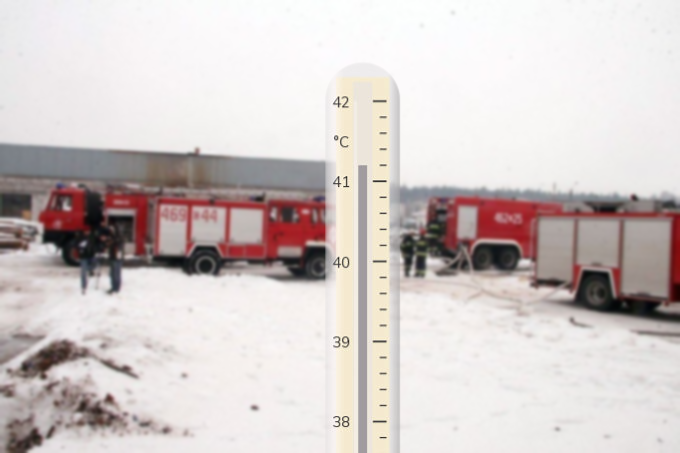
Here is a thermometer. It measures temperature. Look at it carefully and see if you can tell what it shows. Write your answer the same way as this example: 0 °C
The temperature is 41.2 °C
